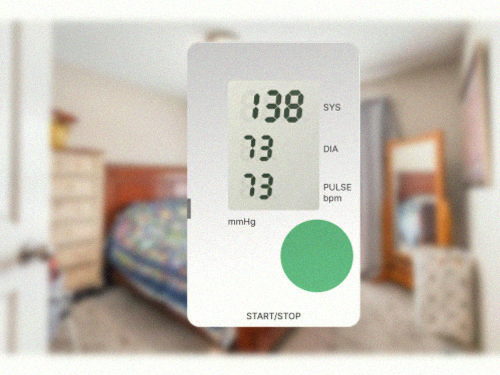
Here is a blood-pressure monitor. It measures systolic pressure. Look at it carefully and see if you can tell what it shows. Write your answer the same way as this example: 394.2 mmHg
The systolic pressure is 138 mmHg
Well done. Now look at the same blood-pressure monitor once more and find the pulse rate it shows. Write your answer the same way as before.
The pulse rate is 73 bpm
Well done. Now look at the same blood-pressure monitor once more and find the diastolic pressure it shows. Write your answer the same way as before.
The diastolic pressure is 73 mmHg
